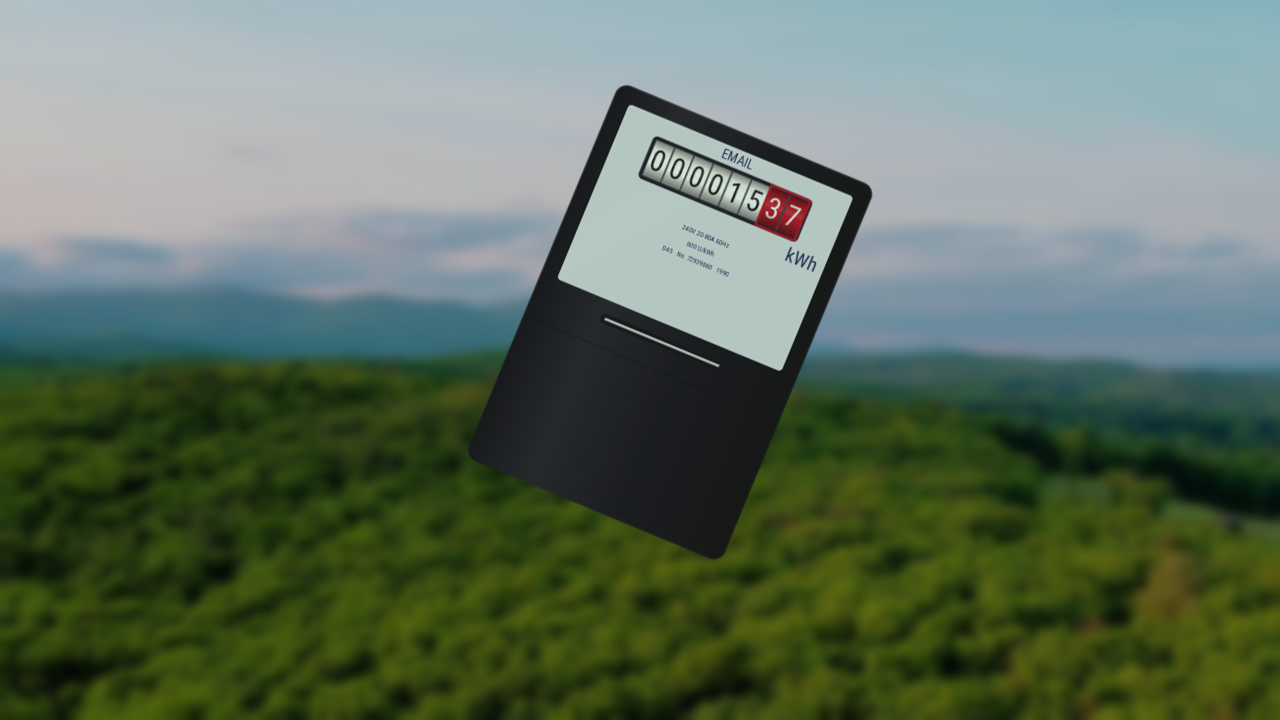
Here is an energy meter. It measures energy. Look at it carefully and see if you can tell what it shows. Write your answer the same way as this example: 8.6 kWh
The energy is 15.37 kWh
